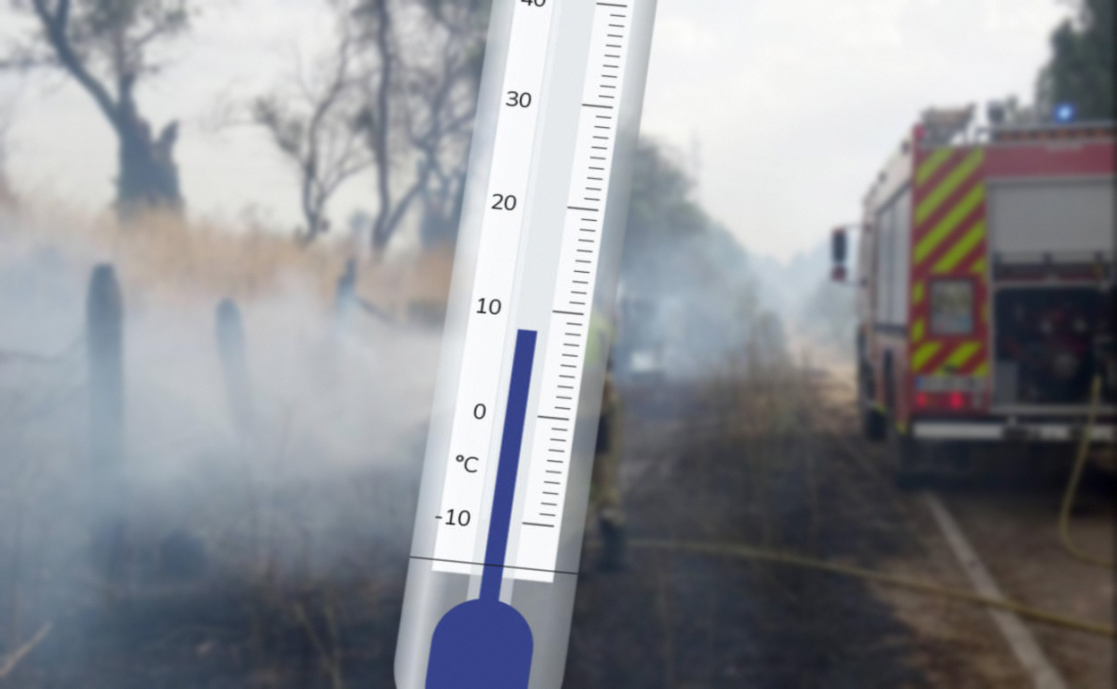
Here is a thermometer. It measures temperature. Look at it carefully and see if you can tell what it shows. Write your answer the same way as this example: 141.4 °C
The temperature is 8 °C
